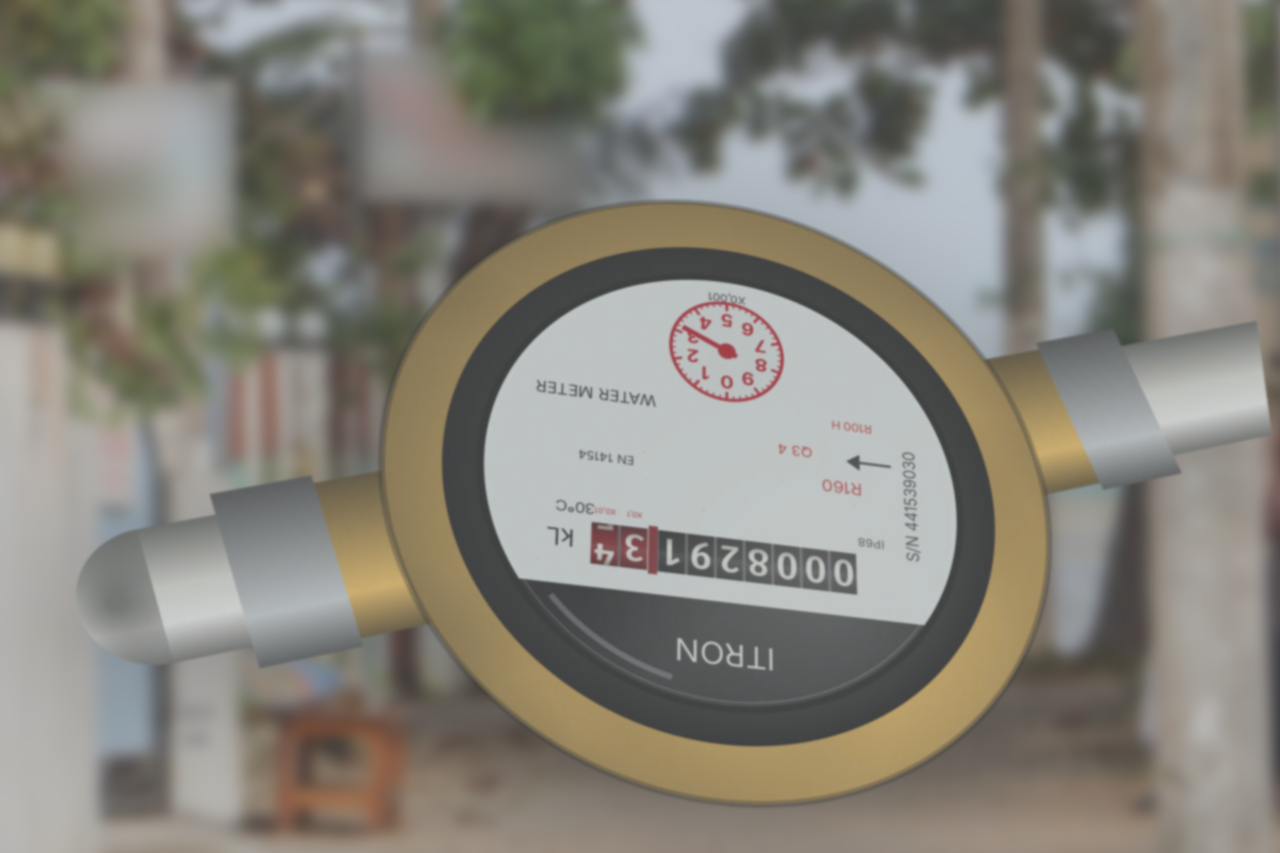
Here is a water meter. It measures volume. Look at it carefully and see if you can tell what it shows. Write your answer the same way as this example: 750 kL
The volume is 8291.343 kL
